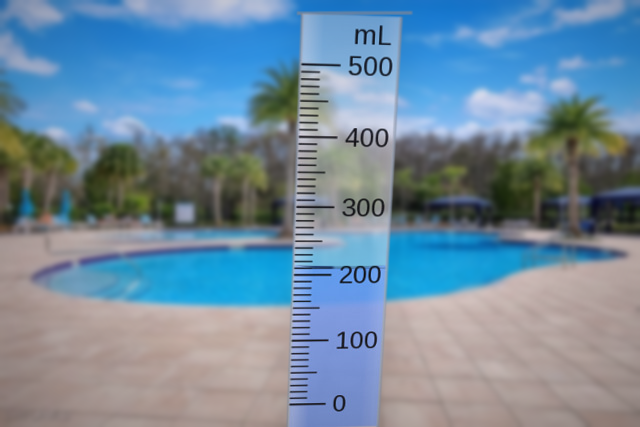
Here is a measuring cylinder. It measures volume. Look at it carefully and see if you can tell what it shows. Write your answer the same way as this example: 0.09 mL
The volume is 210 mL
